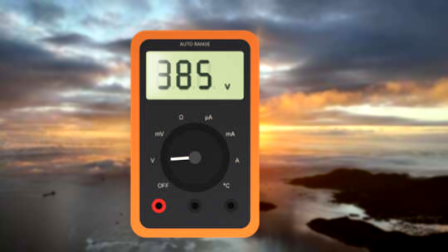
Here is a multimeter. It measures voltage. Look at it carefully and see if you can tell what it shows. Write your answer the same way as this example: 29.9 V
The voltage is 385 V
